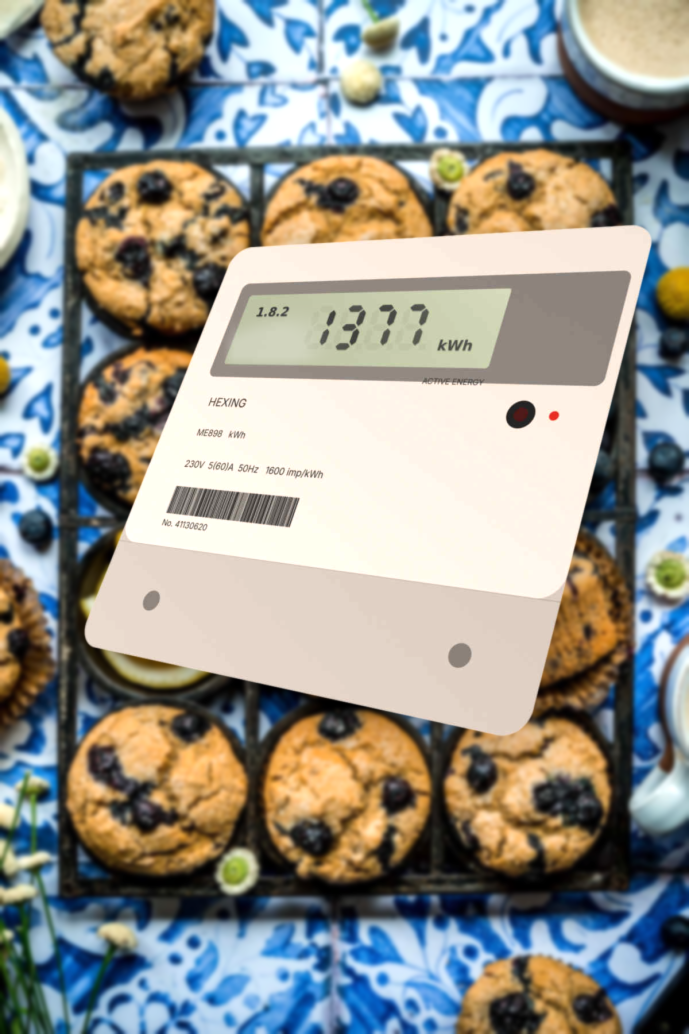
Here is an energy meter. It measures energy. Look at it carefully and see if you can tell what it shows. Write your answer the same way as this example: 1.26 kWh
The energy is 1377 kWh
